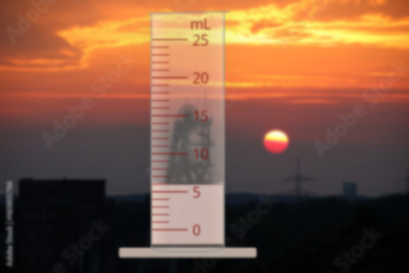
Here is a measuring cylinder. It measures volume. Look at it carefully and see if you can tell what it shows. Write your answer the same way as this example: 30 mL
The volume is 6 mL
